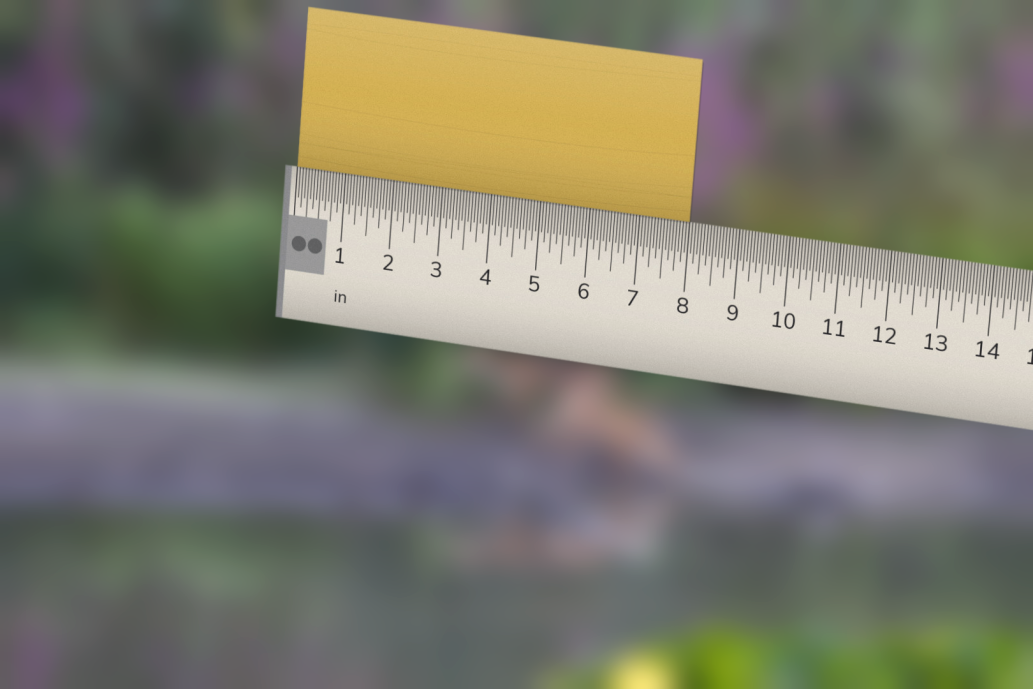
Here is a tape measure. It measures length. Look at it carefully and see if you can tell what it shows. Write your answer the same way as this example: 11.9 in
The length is 8 in
